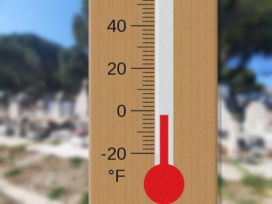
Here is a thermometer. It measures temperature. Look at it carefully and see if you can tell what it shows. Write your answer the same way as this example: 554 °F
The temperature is -2 °F
